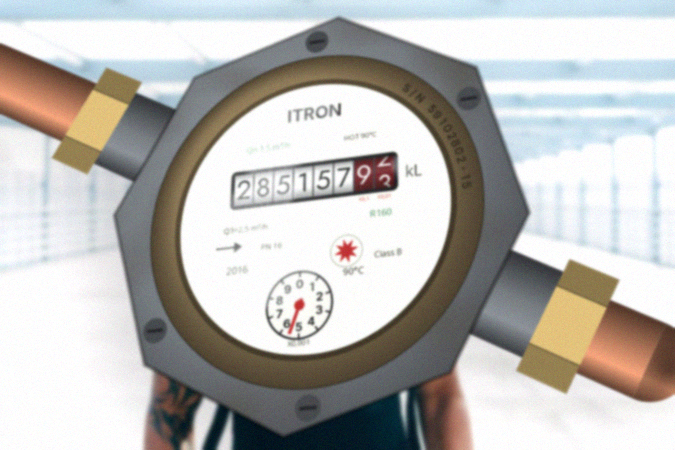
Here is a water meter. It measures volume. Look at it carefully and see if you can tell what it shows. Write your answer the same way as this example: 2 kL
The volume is 285157.925 kL
